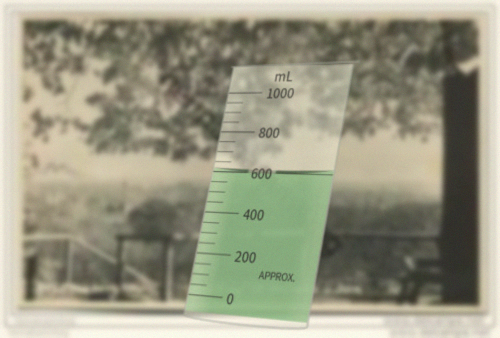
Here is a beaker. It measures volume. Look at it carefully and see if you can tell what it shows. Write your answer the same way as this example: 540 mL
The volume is 600 mL
